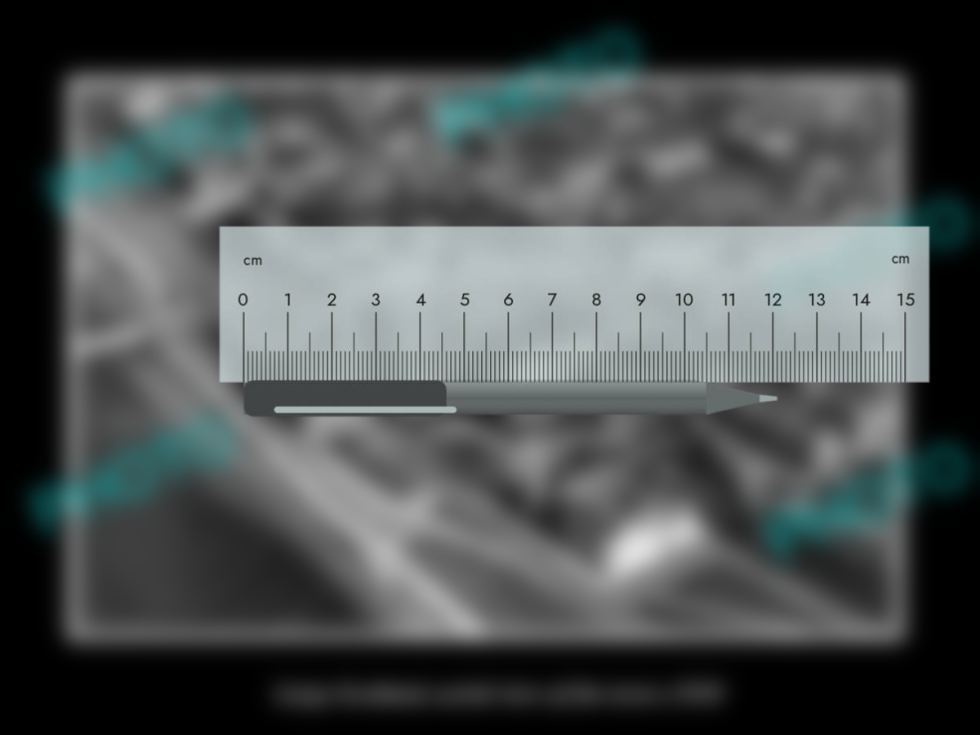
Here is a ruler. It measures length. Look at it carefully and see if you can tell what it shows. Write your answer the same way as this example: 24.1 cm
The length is 12.1 cm
